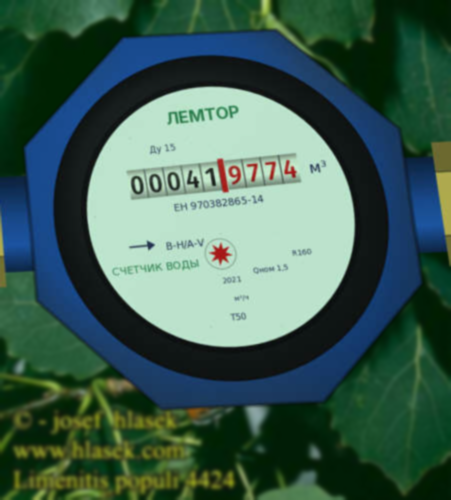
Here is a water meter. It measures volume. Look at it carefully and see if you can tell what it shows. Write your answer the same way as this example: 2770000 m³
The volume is 41.9774 m³
